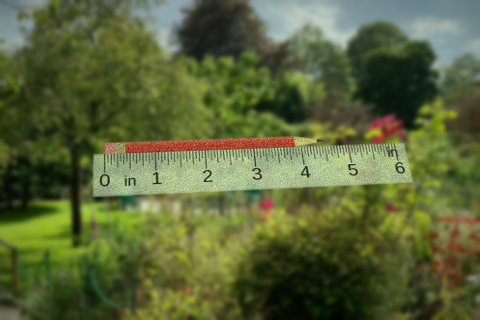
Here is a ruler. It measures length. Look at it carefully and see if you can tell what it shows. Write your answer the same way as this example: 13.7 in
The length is 4.5 in
